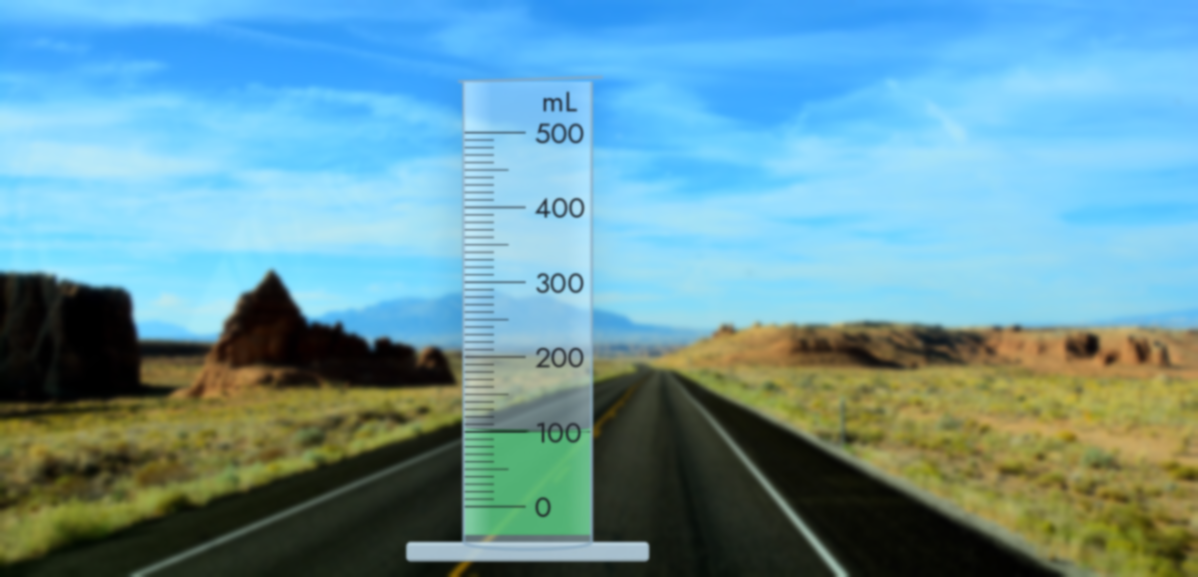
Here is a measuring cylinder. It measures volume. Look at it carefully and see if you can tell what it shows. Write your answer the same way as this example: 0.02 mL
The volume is 100 mL
